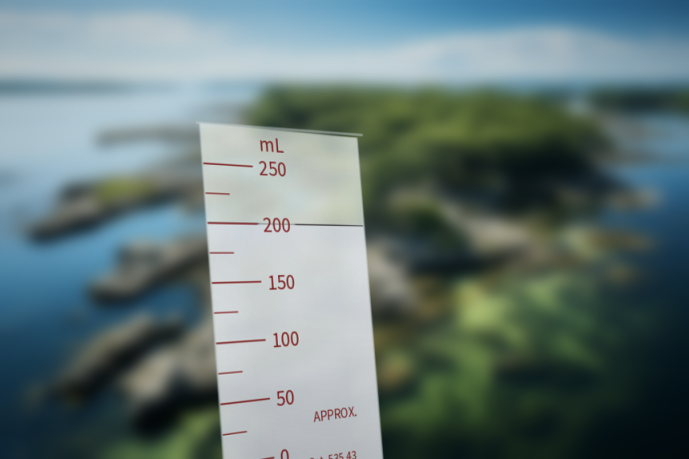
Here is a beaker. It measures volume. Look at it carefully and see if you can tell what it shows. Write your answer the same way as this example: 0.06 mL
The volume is 200 mL
